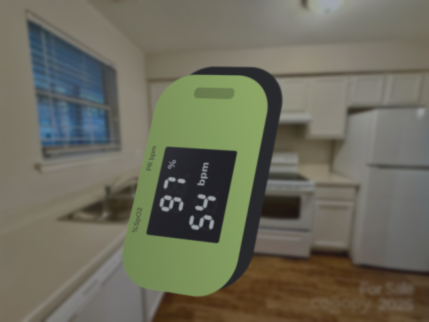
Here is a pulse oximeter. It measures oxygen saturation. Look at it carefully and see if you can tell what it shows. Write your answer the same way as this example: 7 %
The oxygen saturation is 97 %
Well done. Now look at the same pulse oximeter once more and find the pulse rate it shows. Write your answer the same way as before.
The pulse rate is 54 bpm
